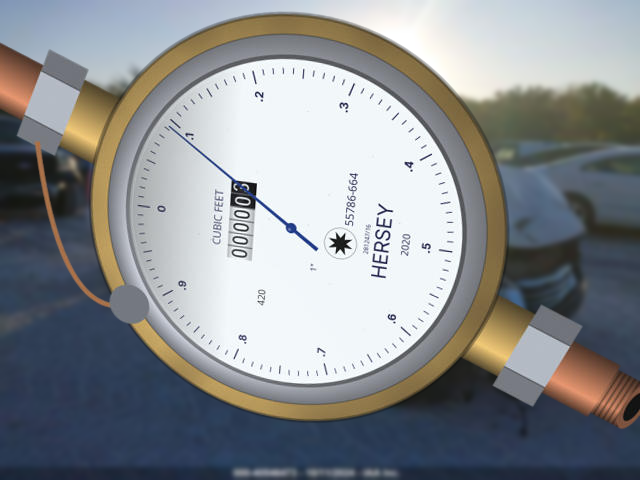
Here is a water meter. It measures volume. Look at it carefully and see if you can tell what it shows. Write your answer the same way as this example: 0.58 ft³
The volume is 3.09 ft³
